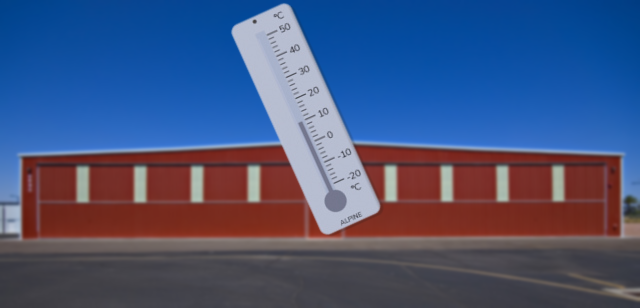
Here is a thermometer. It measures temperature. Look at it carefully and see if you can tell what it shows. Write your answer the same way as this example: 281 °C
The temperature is 10 °C
